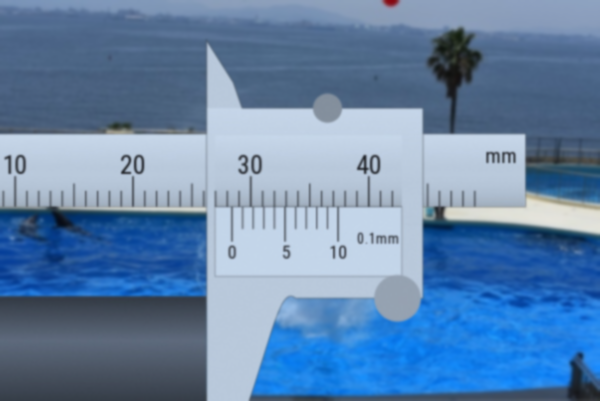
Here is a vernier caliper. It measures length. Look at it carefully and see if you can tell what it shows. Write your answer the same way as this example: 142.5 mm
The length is 28.4 mm
